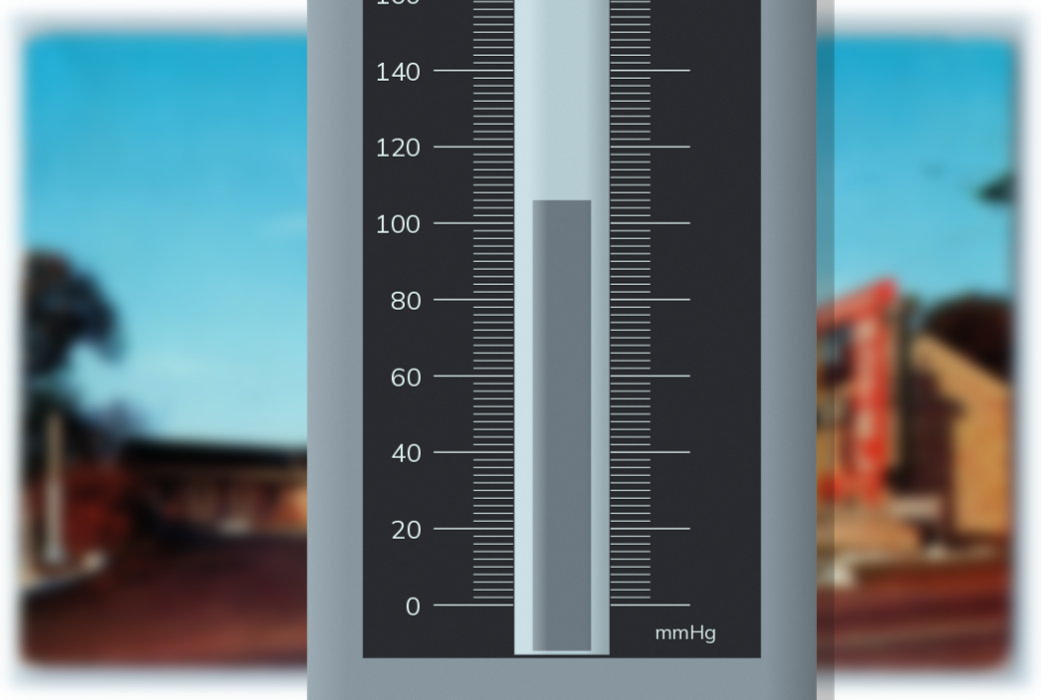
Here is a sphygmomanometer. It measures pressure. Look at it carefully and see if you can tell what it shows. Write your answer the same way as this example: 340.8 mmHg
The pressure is 106 mmHg
